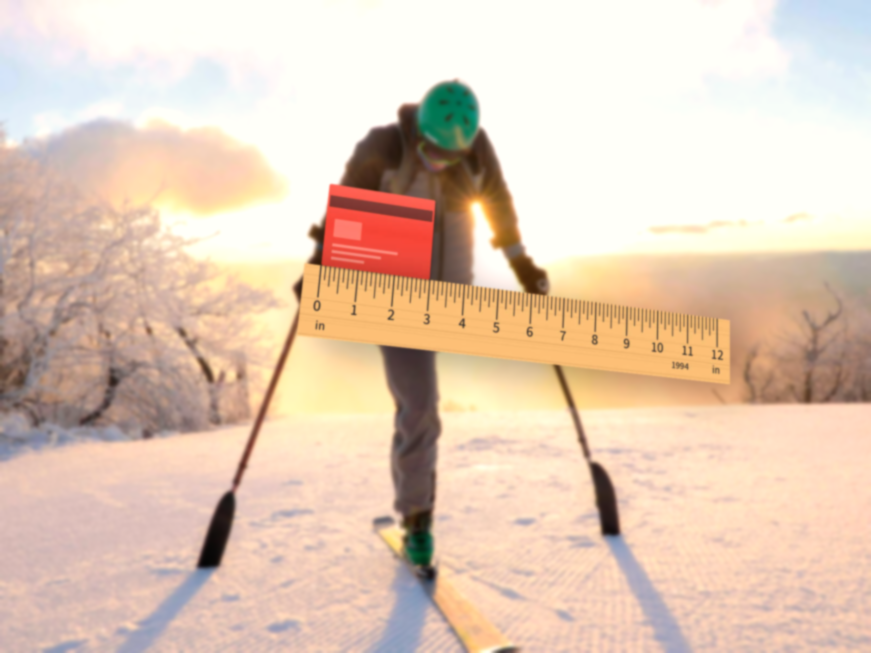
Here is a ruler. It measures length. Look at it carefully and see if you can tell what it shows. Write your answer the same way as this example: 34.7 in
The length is 3 in
